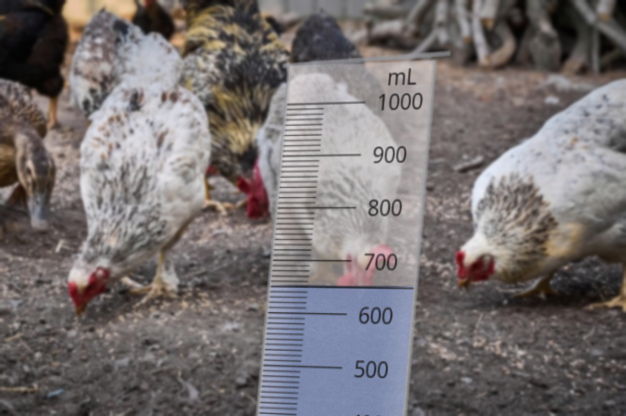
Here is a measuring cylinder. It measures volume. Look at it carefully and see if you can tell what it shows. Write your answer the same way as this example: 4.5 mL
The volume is 650 mL
